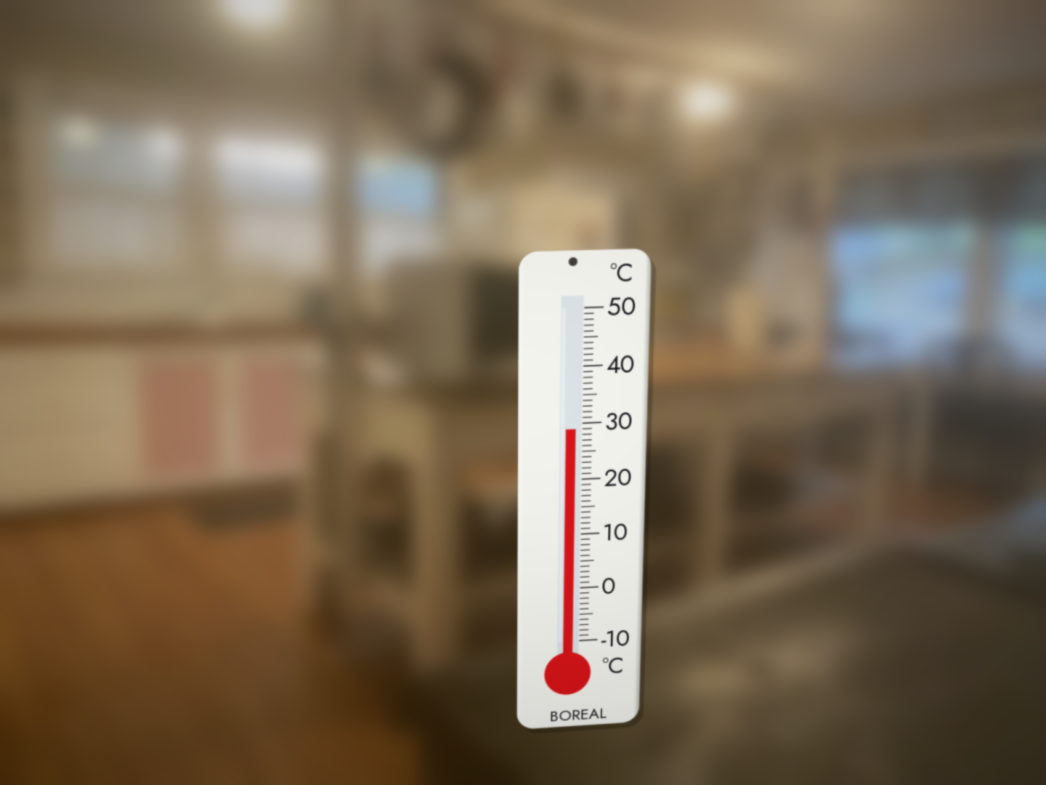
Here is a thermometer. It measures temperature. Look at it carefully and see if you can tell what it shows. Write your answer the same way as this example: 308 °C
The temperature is 29 °C
